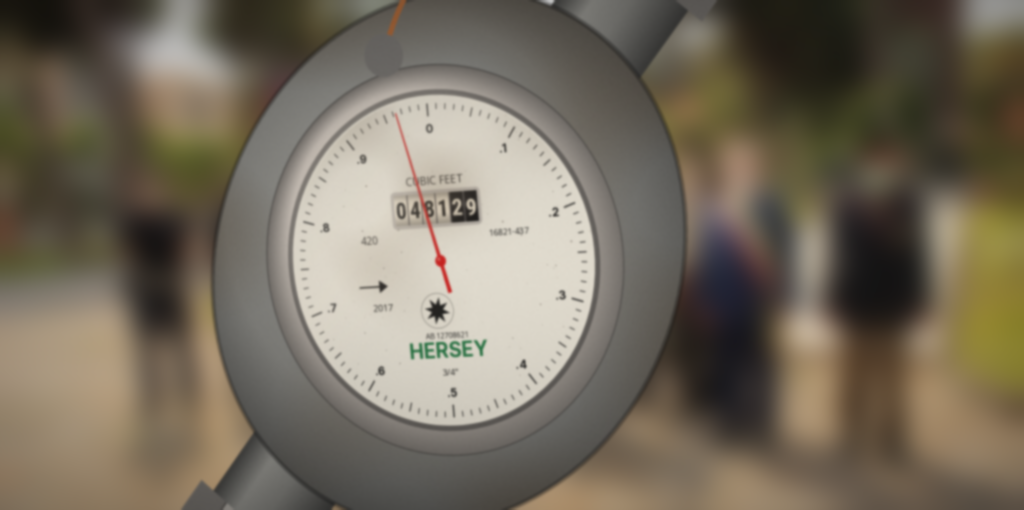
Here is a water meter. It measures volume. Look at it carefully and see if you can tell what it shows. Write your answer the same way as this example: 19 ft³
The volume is 48128.96 ft³
